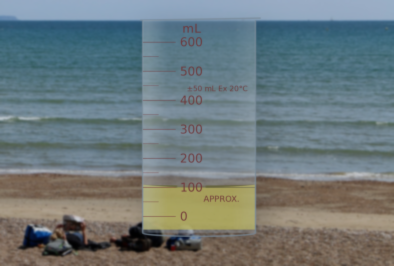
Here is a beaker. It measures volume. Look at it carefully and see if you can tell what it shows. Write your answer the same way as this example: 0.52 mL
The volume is 100 mL
